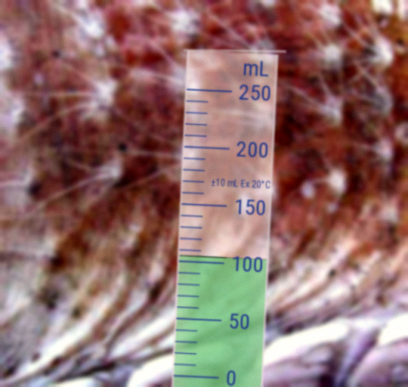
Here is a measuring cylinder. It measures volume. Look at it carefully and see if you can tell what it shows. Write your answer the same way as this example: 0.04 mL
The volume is 105 mL
